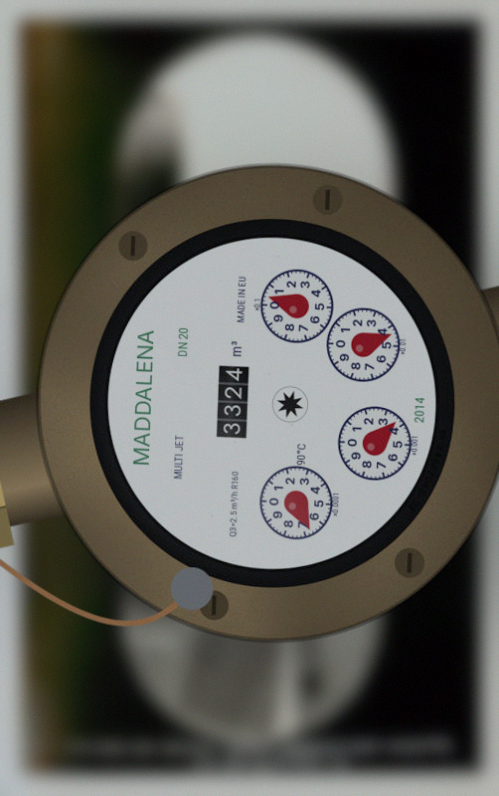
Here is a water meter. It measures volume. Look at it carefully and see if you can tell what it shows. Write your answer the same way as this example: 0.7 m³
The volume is 3324.0436 m³
